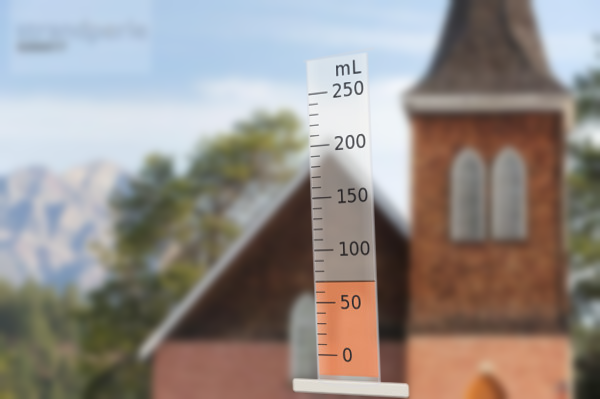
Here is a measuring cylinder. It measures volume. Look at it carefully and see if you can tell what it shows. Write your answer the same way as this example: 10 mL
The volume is 70 mL
